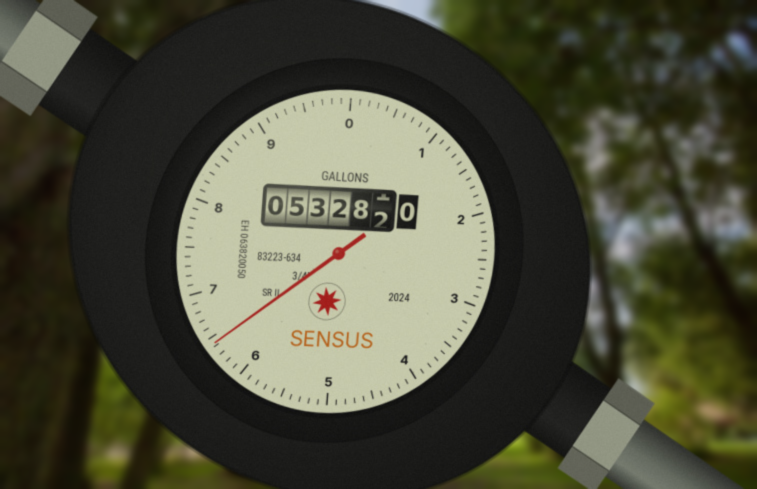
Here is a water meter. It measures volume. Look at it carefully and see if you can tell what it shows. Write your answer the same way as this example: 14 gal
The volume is 532816.4 gal
